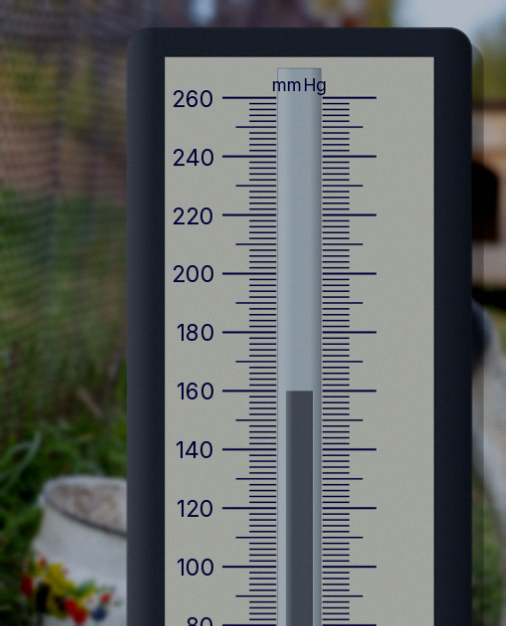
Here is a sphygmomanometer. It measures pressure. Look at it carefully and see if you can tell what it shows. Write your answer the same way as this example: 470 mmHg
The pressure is 160 mmHg
